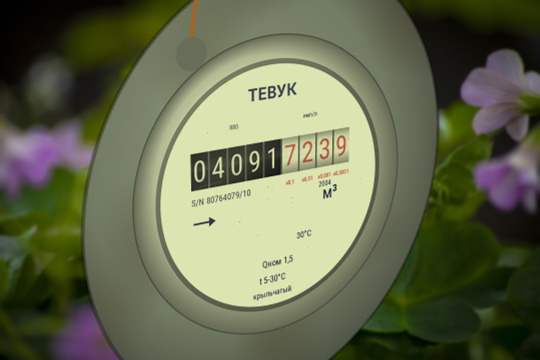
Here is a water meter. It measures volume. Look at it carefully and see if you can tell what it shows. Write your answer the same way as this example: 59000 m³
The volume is 4091.7239 m³
